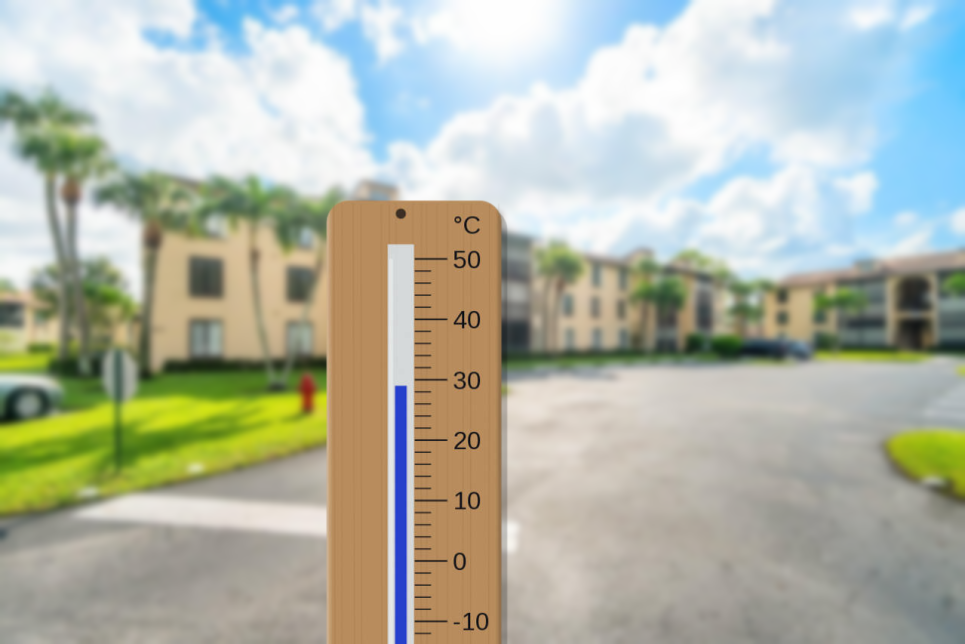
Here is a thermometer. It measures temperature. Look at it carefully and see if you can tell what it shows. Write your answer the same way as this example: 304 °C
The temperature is 29 °C
